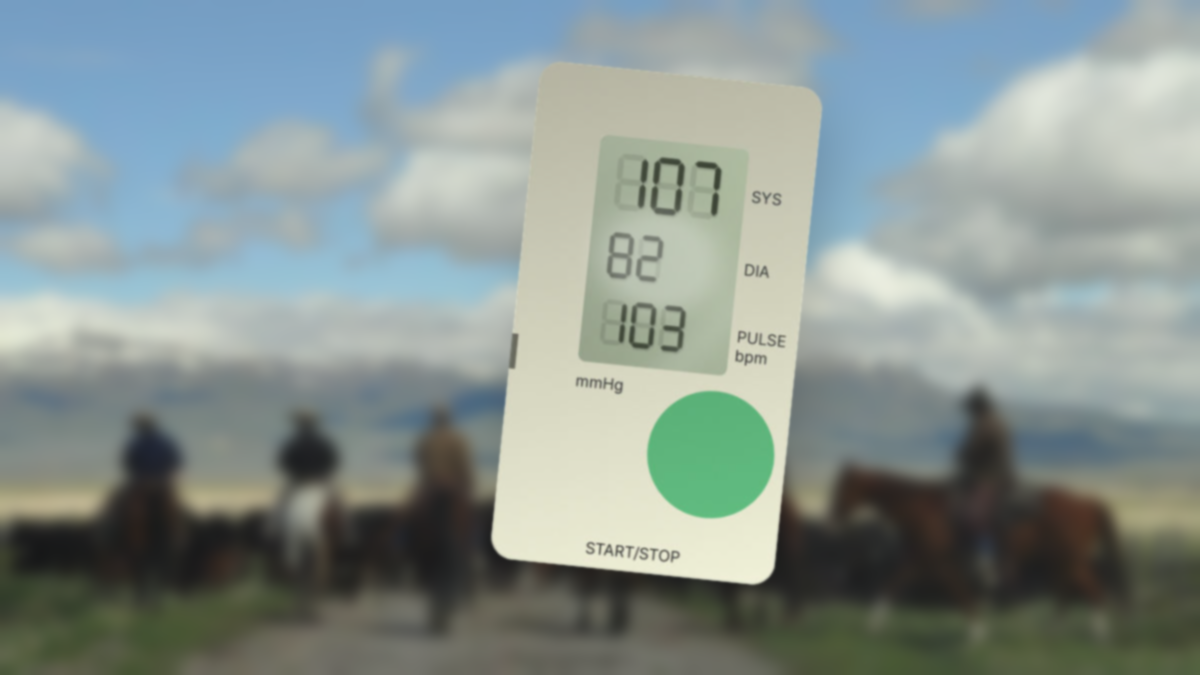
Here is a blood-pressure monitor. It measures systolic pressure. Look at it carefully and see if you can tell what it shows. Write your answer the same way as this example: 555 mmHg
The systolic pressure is 107 mmHg
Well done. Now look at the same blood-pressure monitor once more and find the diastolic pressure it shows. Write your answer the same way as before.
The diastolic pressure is 82 mmHg
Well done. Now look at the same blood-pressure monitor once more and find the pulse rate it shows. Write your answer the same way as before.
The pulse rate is 103 bpm
